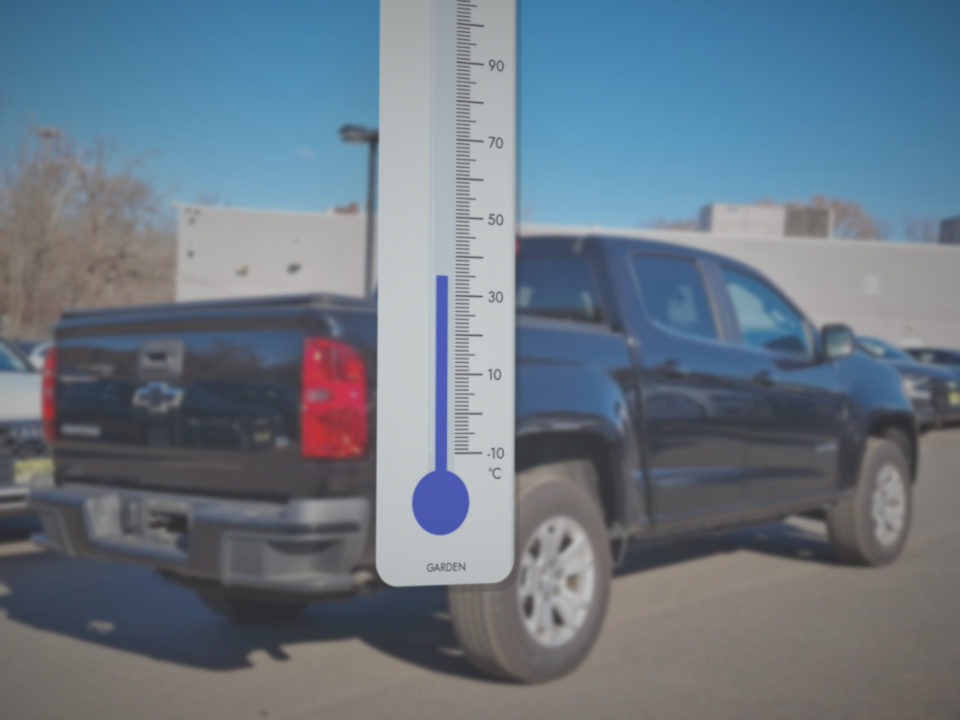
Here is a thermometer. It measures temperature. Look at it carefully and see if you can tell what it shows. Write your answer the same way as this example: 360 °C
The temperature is 35 °C
